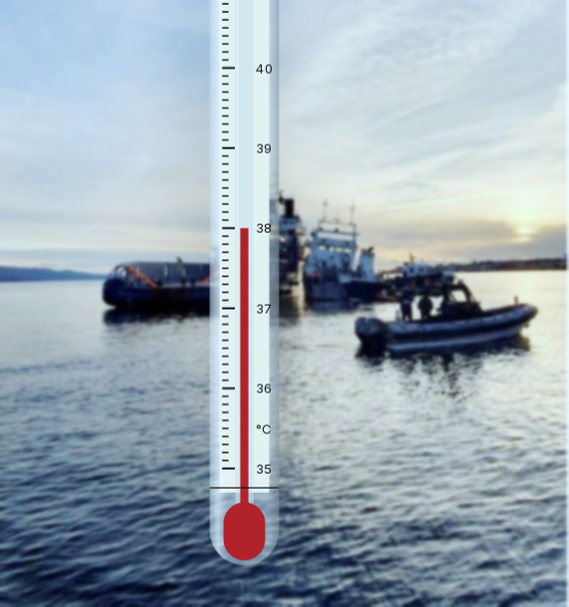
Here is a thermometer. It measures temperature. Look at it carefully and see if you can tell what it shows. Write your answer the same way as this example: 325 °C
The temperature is 38 °C
